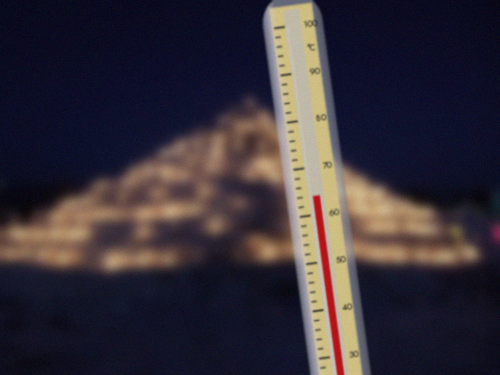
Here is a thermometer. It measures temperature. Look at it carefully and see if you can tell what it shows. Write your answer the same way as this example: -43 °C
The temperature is 64 °C
